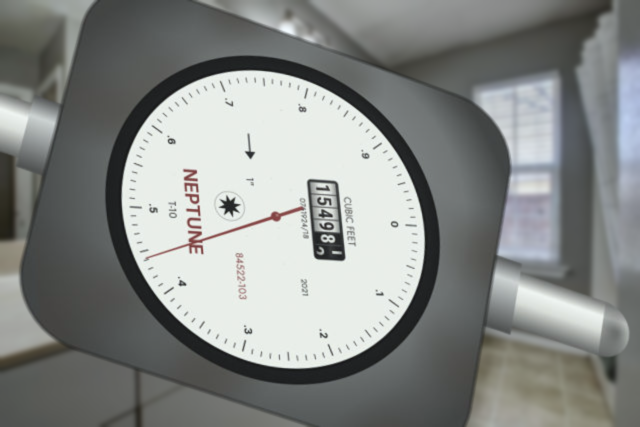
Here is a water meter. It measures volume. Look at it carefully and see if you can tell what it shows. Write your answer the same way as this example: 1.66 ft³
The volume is 154981.44 ft³
